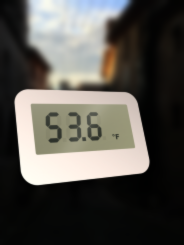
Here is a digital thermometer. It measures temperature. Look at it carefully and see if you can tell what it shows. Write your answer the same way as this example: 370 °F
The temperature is 53.6 °F
